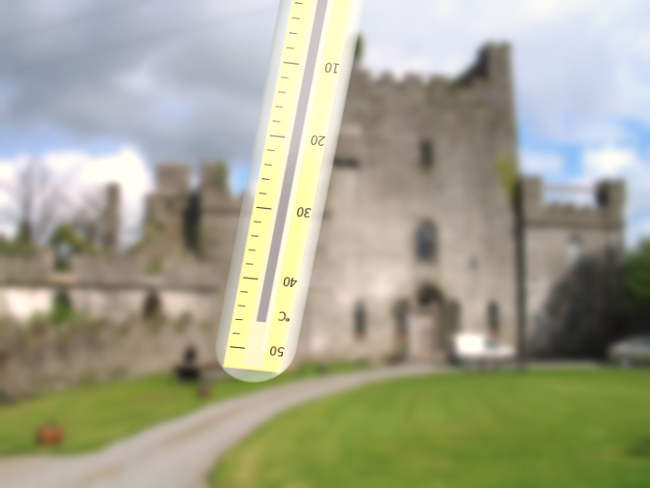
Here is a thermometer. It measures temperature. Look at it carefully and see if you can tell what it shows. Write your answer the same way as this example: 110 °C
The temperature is 46 °C
